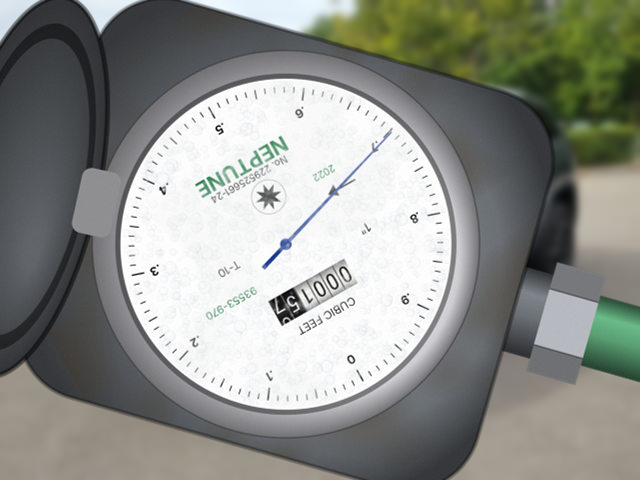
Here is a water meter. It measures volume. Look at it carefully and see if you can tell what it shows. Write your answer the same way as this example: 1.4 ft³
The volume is 156.70 ft³
